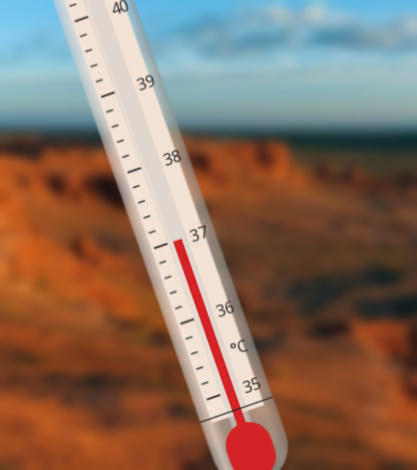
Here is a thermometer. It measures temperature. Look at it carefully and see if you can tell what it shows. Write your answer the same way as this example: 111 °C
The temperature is 37 °C
